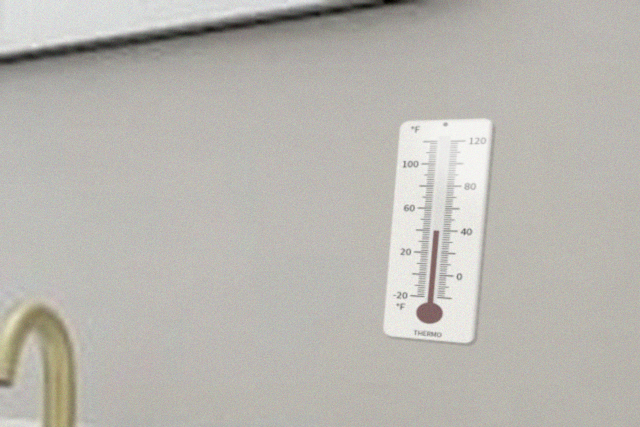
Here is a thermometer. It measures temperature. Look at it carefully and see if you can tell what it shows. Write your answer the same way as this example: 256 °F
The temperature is 40 °F
